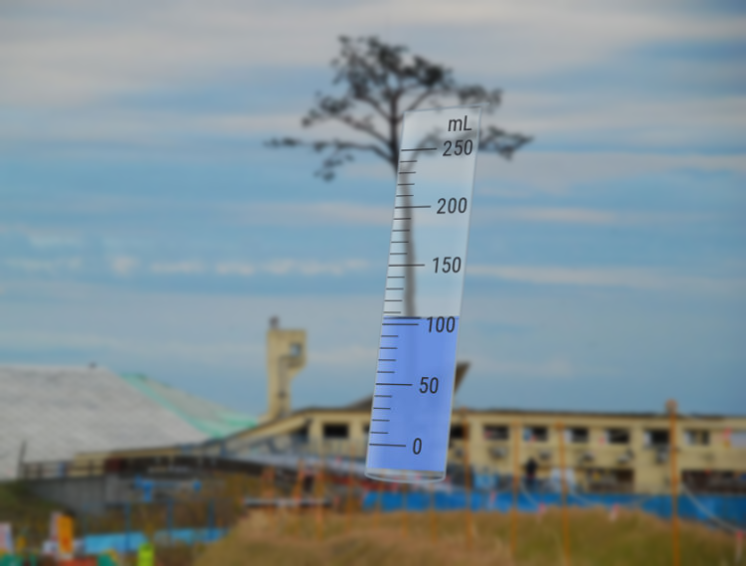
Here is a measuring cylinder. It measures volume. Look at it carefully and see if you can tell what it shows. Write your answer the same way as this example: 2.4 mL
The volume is 105 mL
